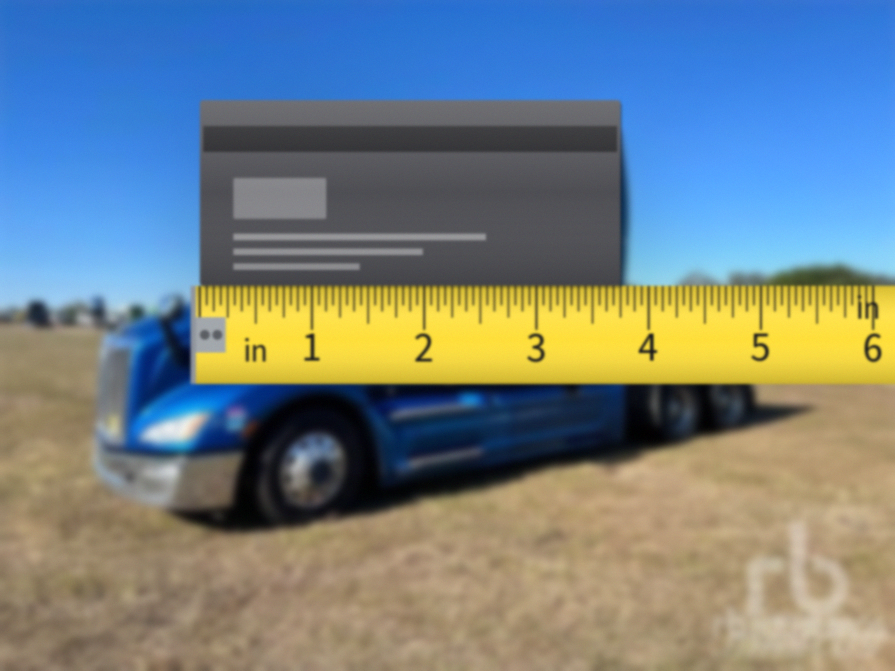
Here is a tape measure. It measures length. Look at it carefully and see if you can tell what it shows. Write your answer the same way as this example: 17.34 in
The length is 3.75 in
